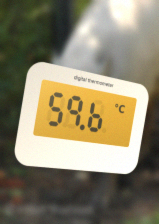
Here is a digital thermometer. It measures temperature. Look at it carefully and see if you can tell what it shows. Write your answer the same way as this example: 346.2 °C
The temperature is 59.6 °C
